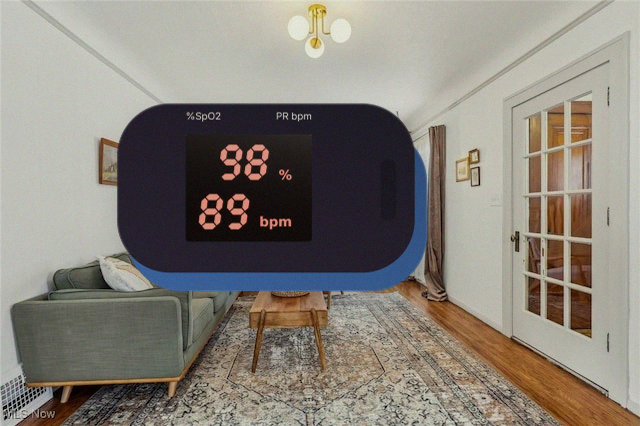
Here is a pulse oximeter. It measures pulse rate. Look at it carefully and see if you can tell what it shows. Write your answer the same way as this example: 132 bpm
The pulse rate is 89 bpm
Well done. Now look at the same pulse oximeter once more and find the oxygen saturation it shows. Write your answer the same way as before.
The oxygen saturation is 98 %
